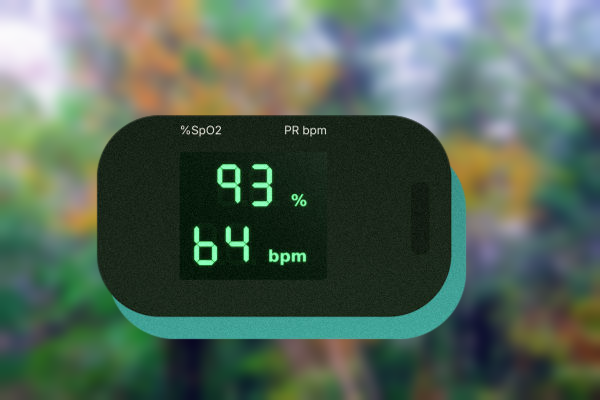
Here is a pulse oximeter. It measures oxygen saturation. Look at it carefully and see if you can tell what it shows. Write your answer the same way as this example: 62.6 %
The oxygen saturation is 93 %
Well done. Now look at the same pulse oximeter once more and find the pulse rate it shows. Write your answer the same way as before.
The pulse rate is 64 bpm
